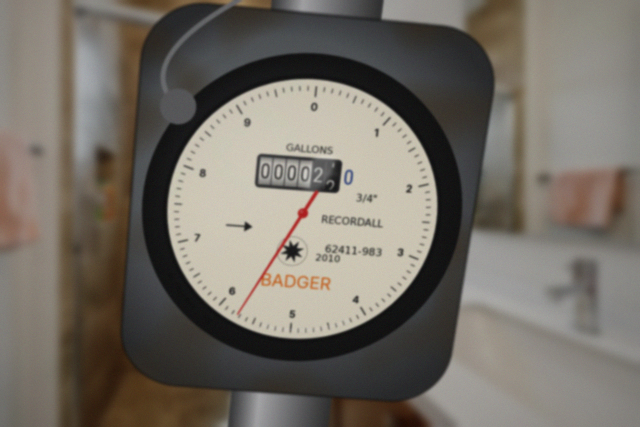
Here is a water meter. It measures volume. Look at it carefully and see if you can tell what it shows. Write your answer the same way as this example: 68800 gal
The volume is 215.7 gal
